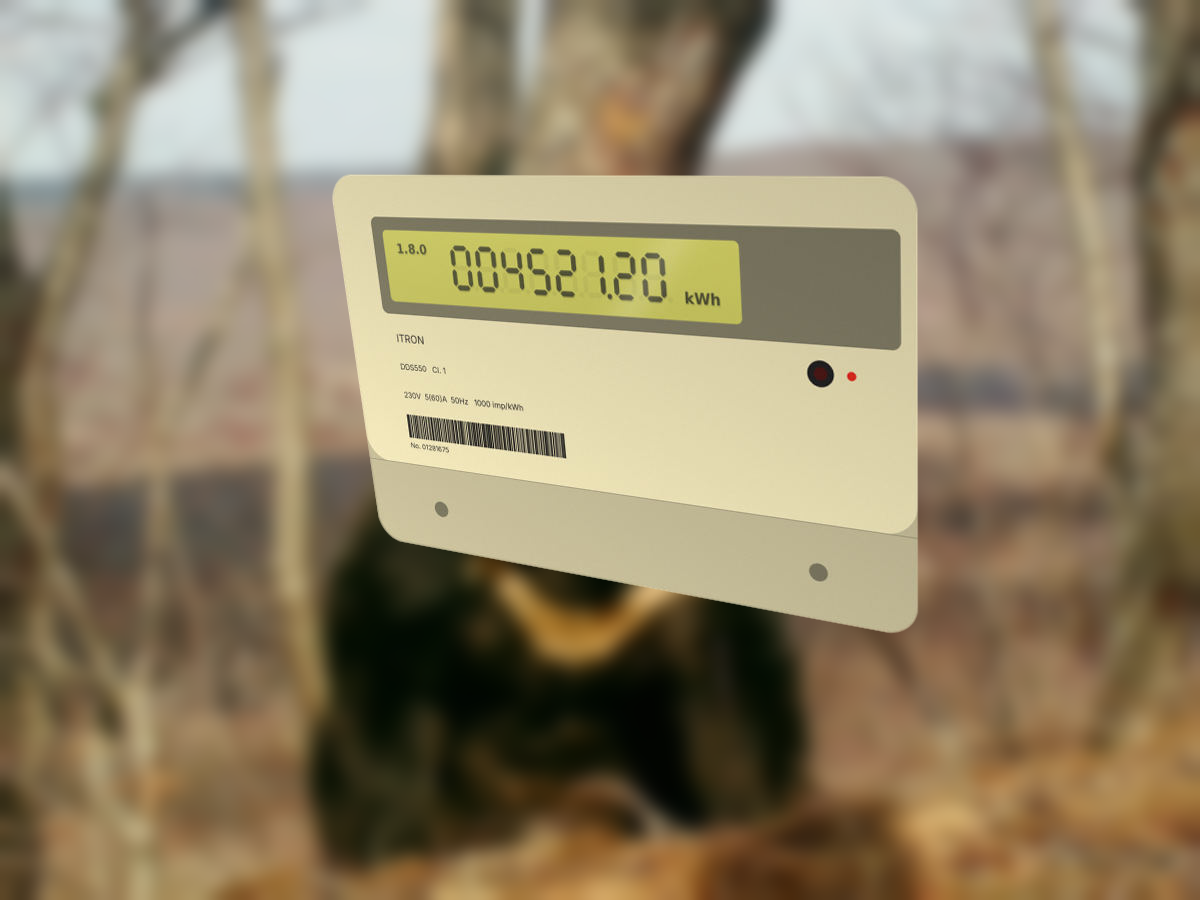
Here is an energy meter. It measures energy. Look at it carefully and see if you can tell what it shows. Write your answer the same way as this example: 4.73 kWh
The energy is 4521.20 kWh
